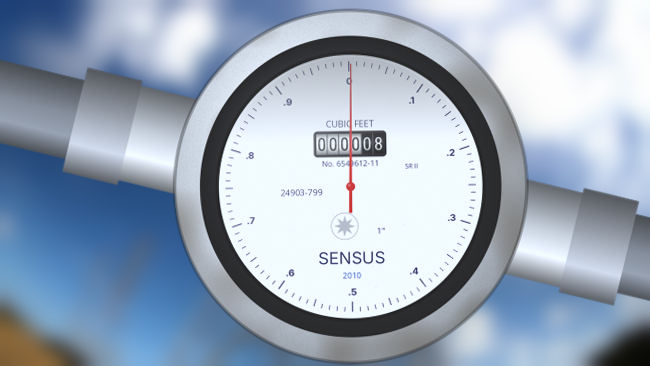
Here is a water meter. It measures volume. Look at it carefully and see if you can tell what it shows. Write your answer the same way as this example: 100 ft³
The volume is 8.00 ft³
